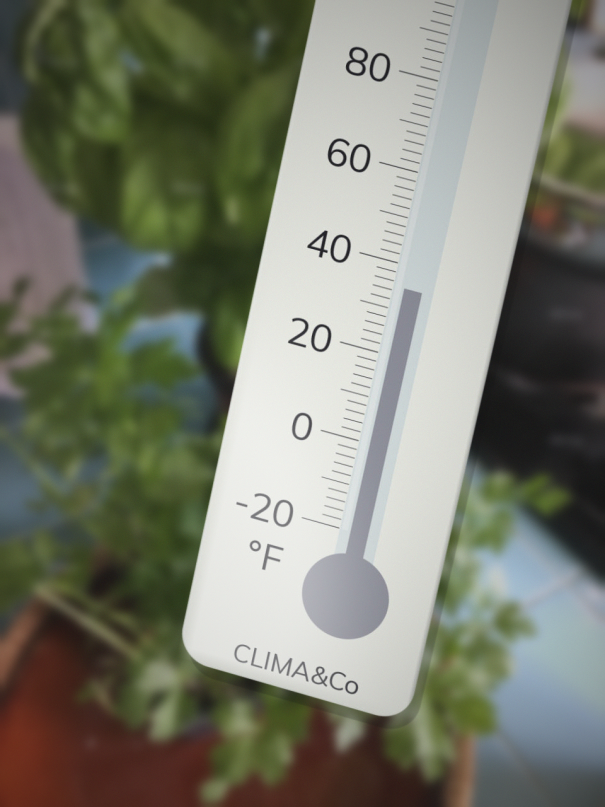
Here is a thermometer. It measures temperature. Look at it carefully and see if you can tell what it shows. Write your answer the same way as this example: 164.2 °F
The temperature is 35 °F
